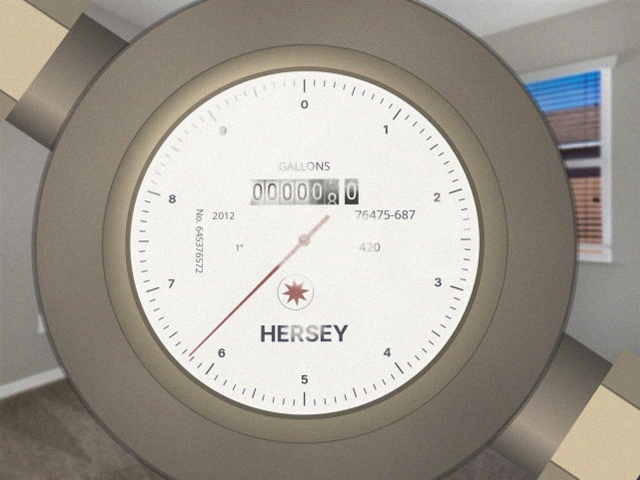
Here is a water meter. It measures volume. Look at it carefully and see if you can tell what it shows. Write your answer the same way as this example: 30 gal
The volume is 76.2 gal
